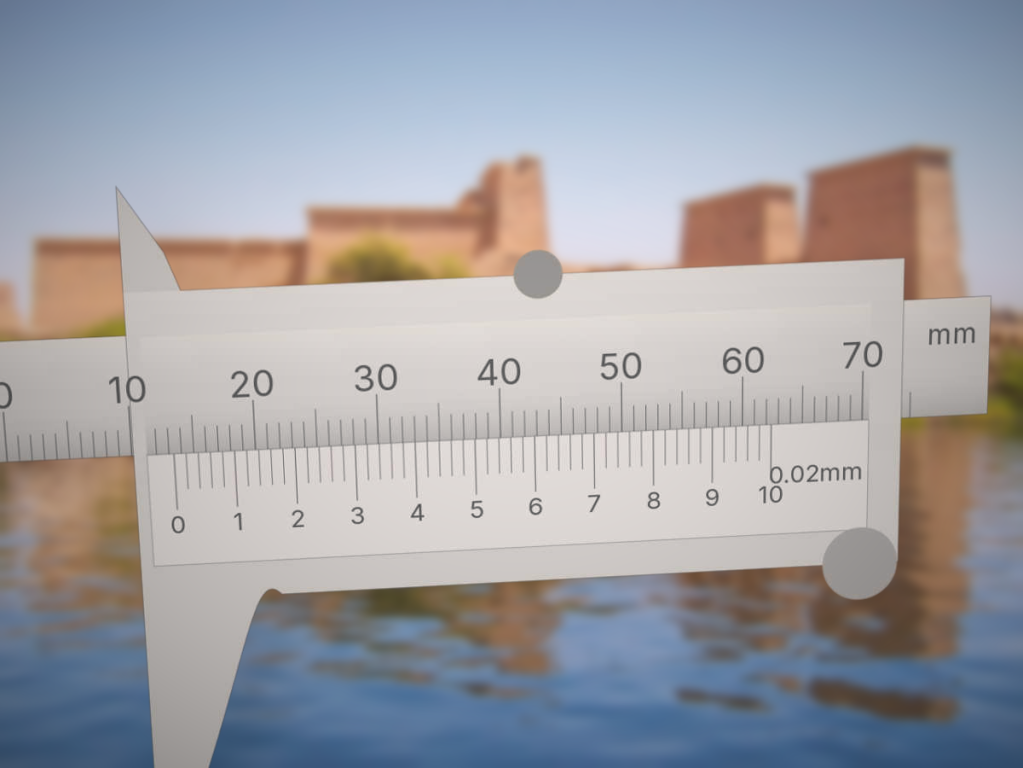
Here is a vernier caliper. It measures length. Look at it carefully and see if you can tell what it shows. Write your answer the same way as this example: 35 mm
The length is 13.4 mm
